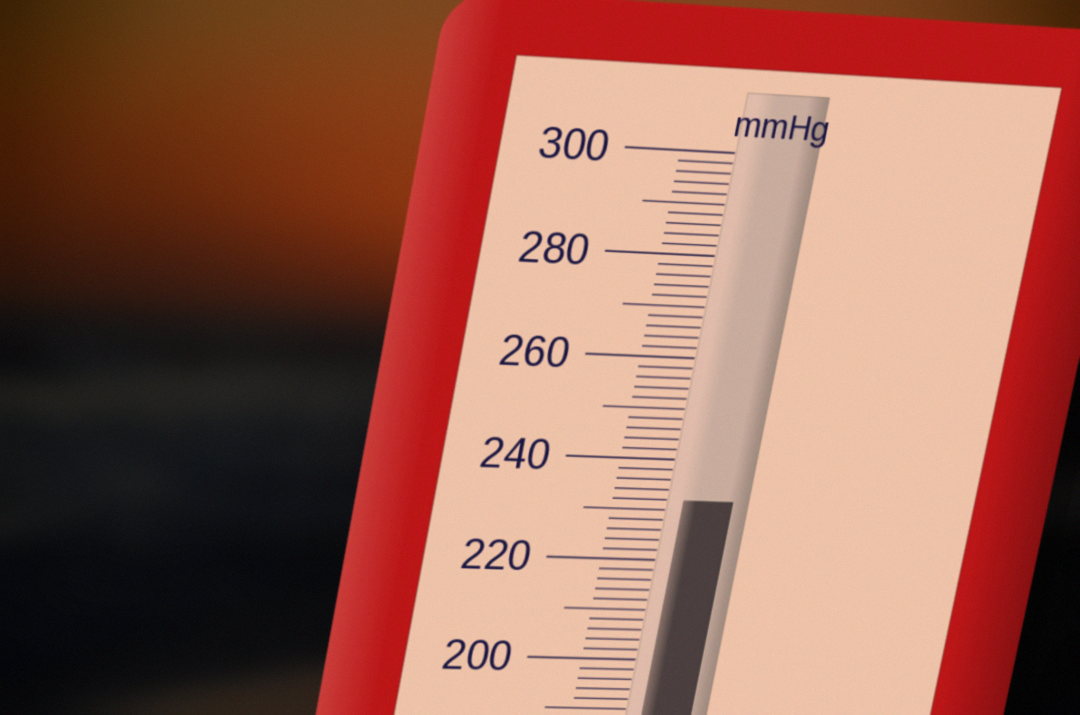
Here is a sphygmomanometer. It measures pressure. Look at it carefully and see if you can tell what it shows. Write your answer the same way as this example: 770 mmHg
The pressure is 232 mmHg
